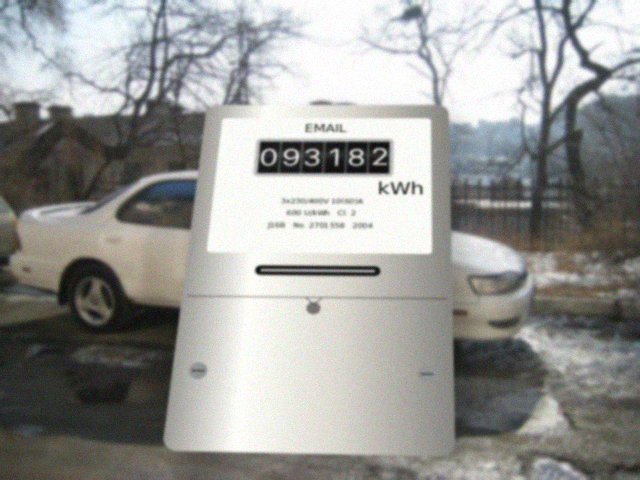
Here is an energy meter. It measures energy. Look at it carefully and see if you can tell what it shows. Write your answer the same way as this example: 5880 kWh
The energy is 93182 kWh
